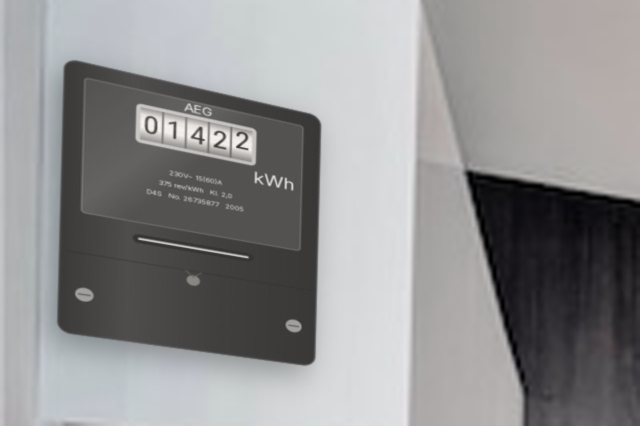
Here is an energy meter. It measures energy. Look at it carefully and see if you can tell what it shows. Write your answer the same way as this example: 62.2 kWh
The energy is 1422 kWh
